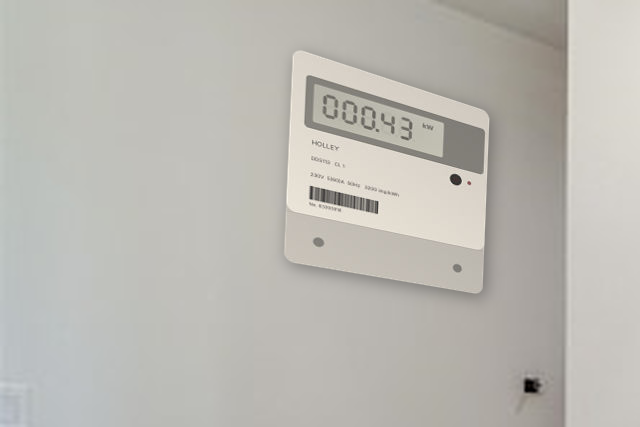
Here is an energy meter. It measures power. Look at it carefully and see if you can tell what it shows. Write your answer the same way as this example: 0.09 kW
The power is 0.43 kW
